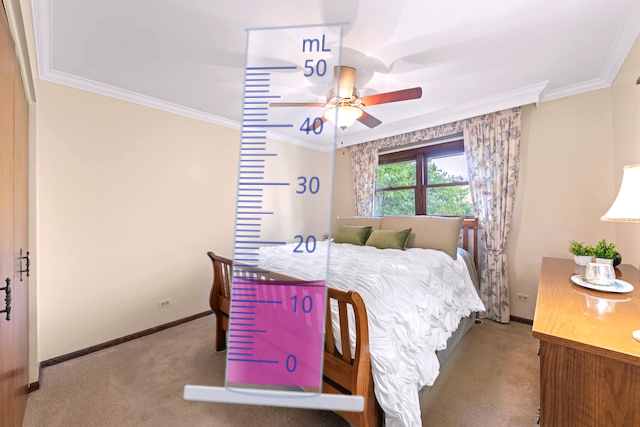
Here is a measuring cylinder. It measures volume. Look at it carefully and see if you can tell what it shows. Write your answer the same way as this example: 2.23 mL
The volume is 13 mL
